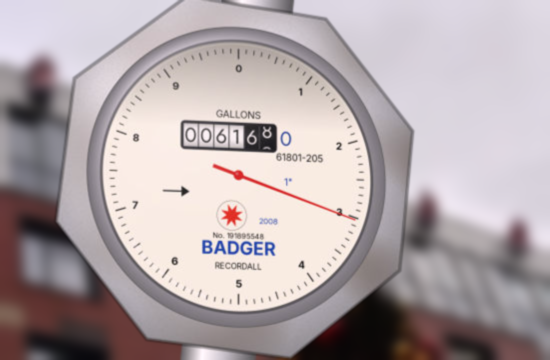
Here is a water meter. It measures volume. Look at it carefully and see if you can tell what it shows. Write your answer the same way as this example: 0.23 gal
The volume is 61683.0 gal
